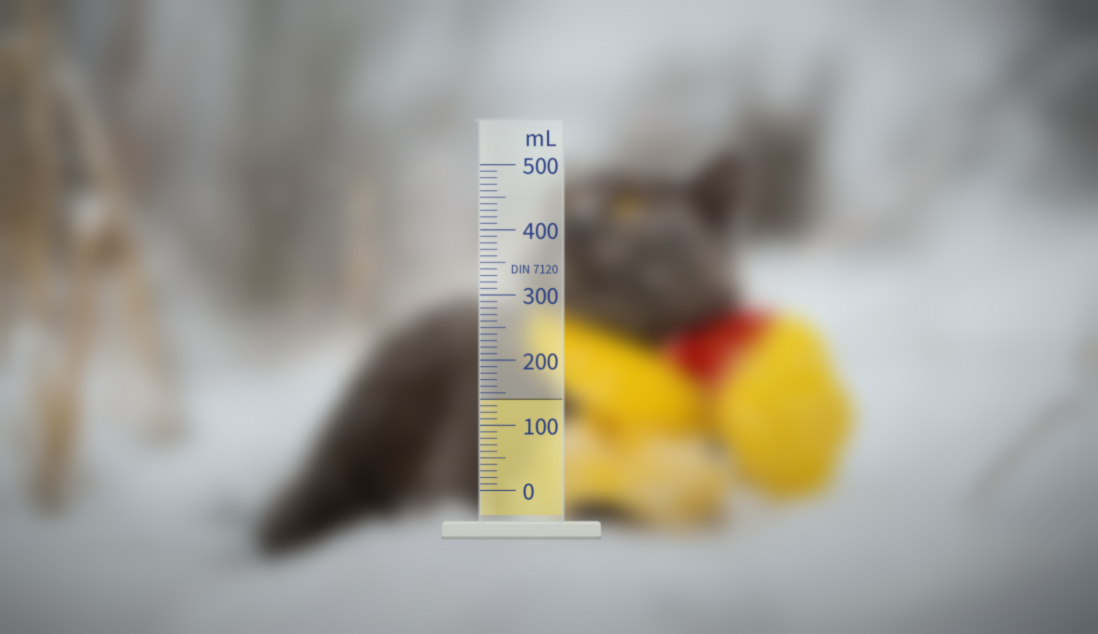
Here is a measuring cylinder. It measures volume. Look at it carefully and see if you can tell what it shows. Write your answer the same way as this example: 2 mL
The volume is 140 mL
